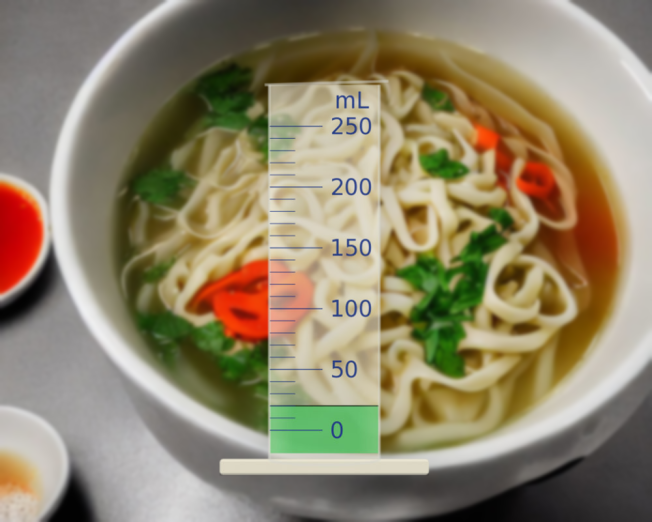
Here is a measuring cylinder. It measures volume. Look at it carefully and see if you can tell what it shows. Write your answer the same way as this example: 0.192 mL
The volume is 20 mL
